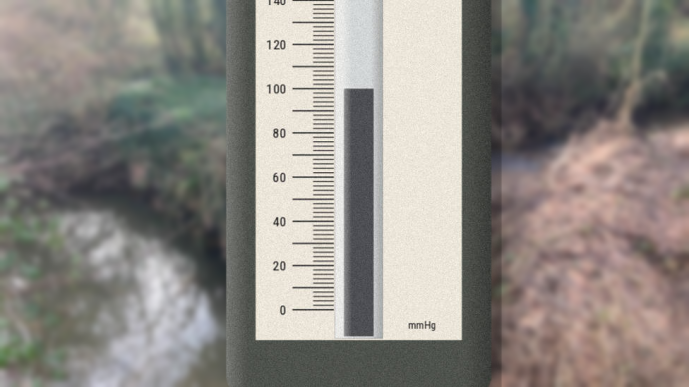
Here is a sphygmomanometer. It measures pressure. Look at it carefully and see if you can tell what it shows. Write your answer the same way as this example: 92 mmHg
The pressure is 100 mmHg
